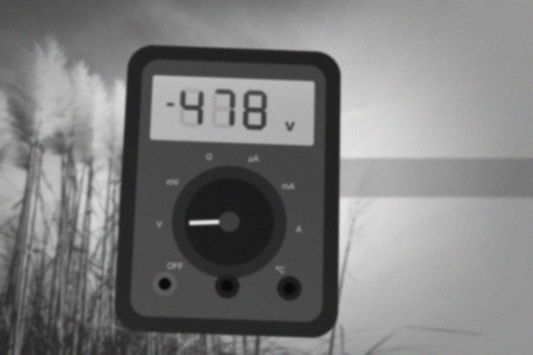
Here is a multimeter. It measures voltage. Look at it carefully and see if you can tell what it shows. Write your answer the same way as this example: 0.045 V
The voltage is -478 V
